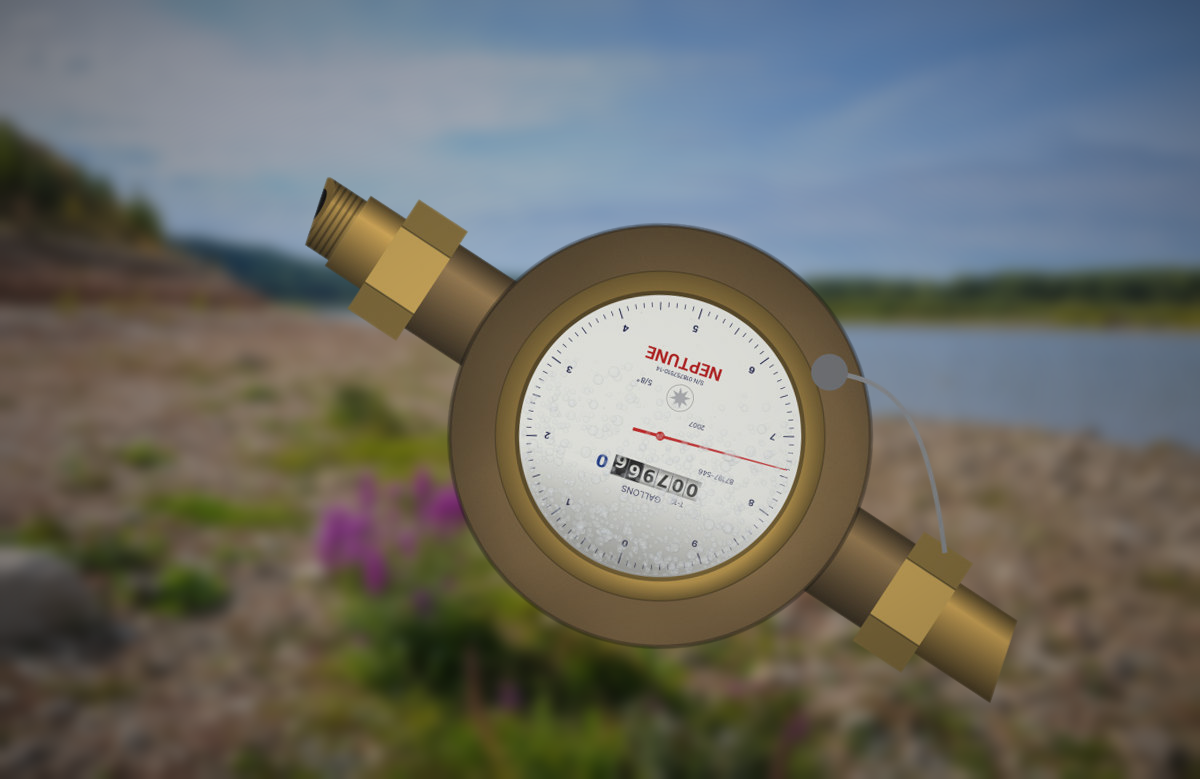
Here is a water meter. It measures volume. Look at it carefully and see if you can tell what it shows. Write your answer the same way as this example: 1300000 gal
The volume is 79657.4 gal
